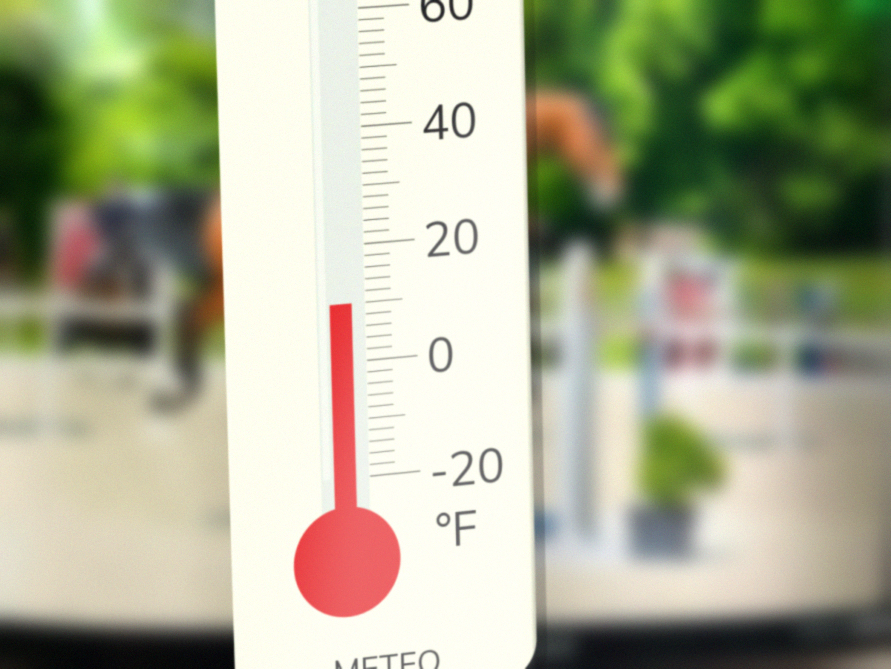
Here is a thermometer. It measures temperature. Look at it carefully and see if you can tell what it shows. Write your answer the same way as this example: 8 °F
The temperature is 10 °F
